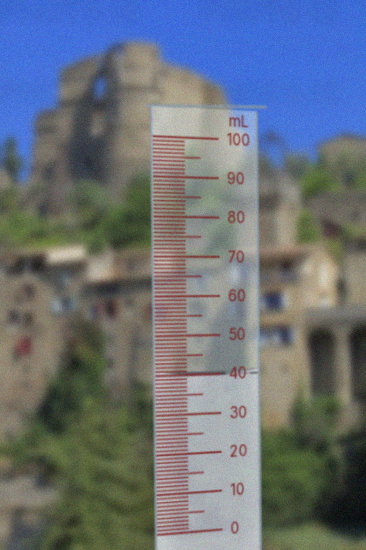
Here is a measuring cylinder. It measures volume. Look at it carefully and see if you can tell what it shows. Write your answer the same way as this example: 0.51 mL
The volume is 40 mL
